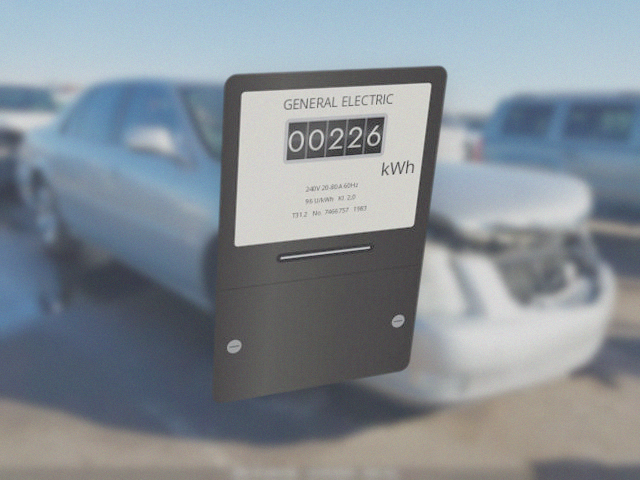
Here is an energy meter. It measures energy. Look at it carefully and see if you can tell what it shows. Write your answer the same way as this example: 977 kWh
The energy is 226 kWh
